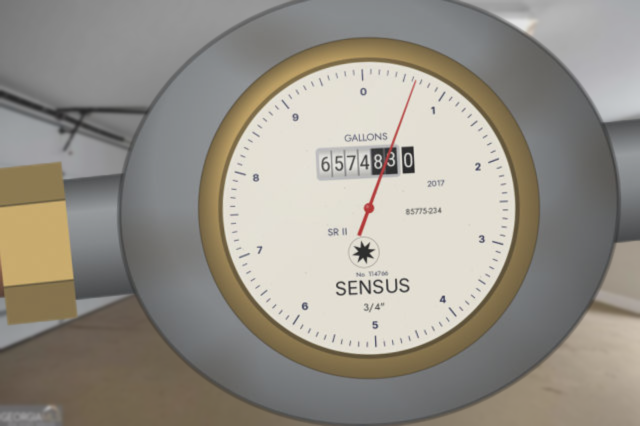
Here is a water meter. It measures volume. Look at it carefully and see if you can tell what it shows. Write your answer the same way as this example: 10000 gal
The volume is 6574830.6 gal
